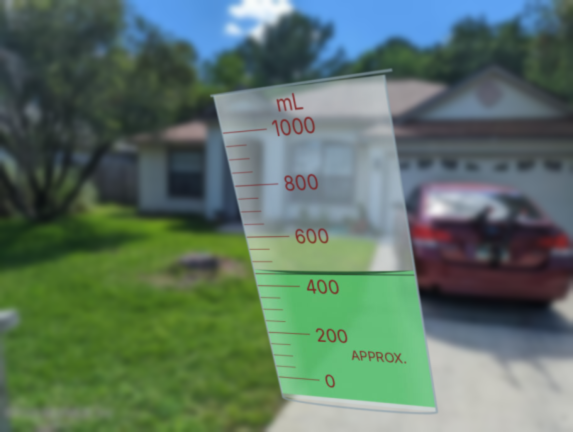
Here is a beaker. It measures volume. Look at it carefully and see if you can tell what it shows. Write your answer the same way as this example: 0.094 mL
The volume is 450 mL
